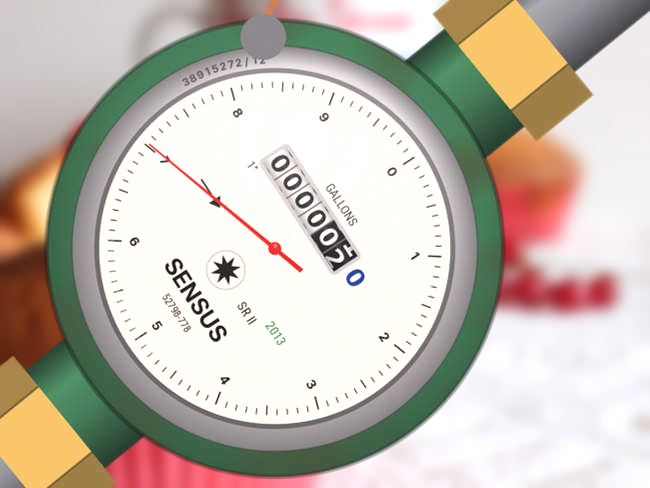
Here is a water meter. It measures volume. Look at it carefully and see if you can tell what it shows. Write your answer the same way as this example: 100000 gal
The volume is 17.0 gal
